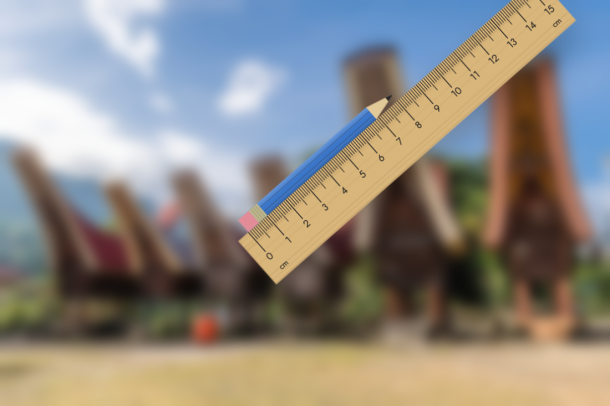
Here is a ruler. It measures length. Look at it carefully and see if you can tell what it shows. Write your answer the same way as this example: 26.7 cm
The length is 8 cm
